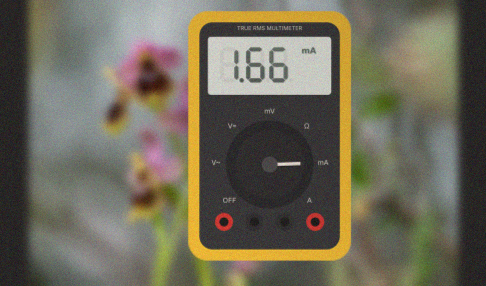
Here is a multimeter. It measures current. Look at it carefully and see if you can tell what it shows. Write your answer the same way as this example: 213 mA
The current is 1.66 mA
